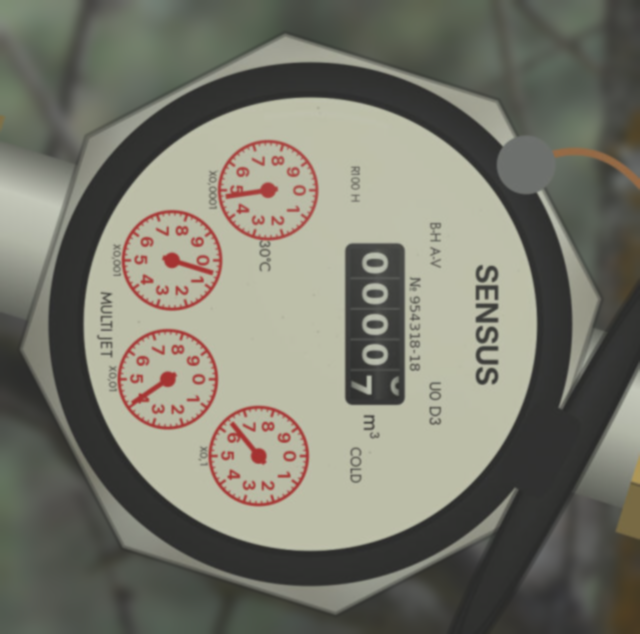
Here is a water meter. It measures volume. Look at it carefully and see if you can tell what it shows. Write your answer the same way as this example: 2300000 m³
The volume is 6.6404 m³
